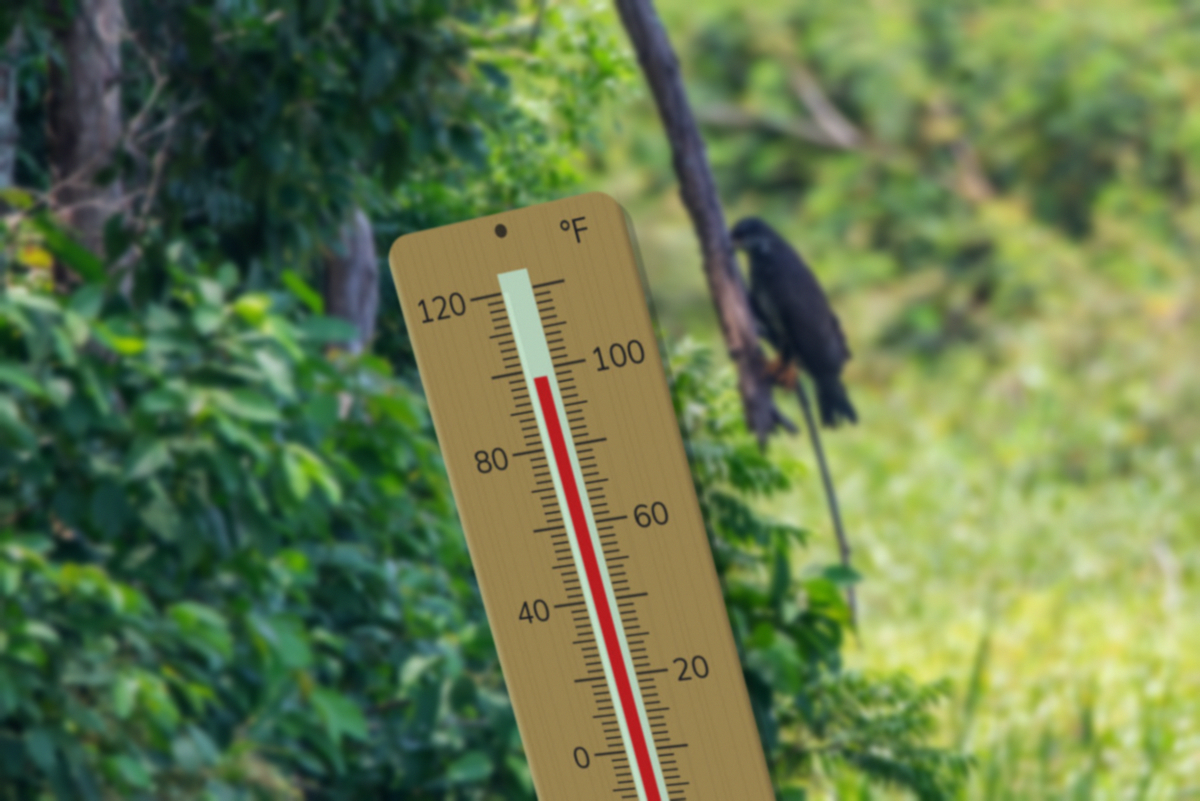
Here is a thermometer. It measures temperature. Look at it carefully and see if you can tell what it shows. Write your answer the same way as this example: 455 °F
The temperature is 98 °F
